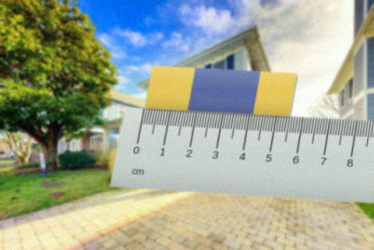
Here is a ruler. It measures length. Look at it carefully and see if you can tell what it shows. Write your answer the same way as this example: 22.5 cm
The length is 5.5 cm
